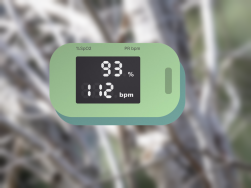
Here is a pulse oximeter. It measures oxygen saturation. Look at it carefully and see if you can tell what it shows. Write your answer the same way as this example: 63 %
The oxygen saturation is 93 %
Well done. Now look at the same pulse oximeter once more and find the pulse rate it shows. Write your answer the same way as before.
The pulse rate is 112 bpm
